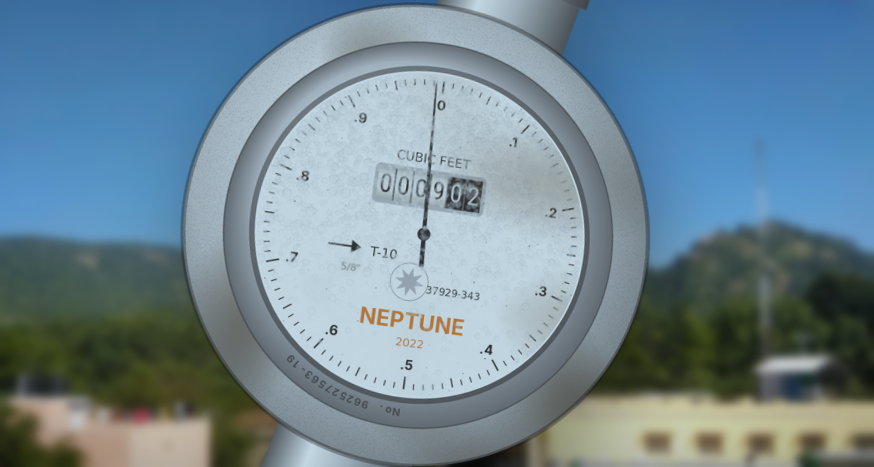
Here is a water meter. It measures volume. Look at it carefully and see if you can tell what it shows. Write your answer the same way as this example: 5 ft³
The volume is 901.99 ft³
